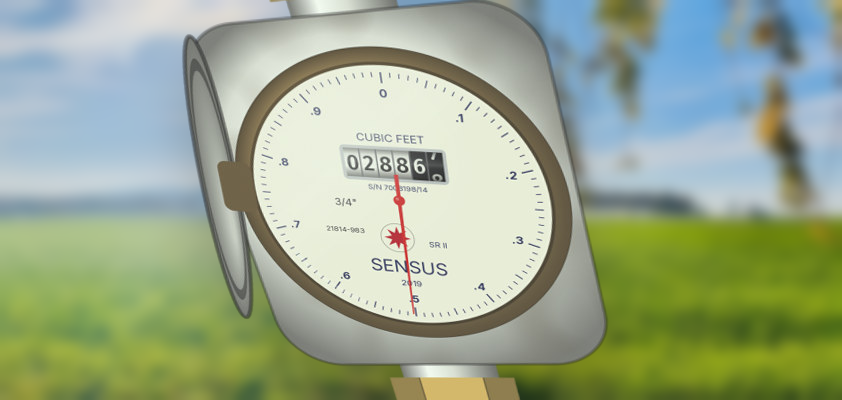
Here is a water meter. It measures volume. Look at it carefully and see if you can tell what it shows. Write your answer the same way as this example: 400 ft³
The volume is 28867.50 ft³
